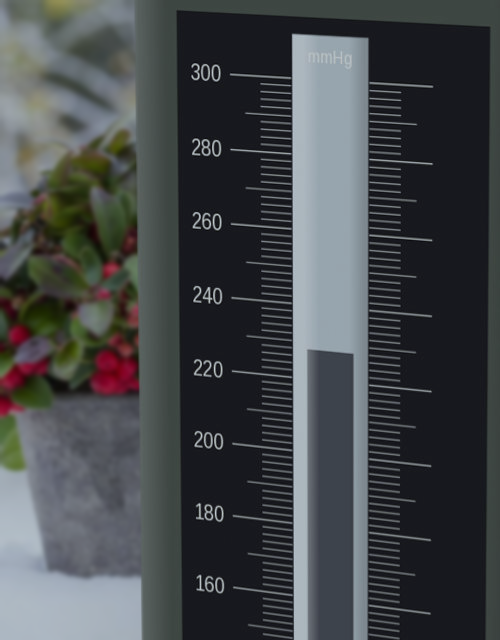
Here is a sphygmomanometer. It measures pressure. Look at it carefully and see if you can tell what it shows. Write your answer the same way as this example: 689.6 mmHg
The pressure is 228 mmHg
